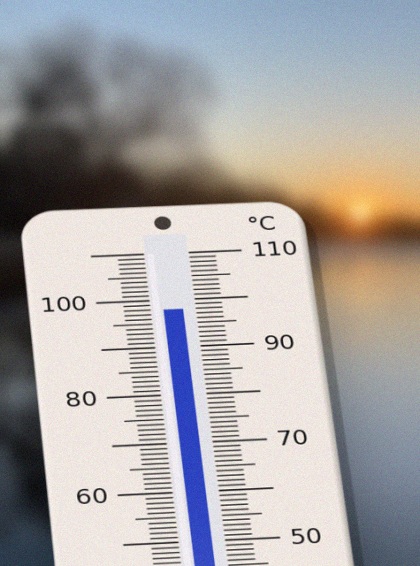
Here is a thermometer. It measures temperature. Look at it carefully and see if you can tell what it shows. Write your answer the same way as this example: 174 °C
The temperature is 98 °C
